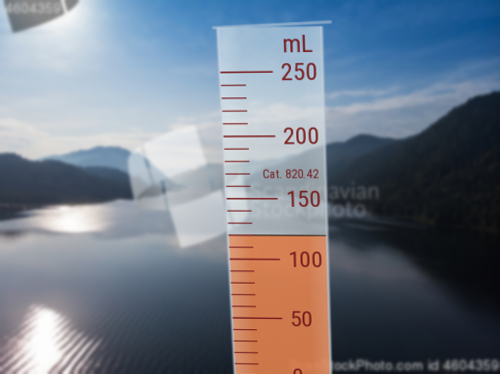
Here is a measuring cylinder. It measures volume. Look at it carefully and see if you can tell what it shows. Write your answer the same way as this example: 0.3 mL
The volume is 120 mL
